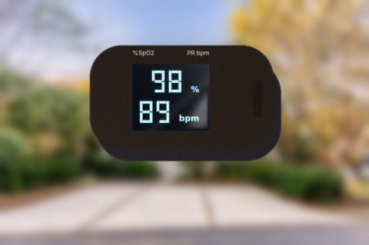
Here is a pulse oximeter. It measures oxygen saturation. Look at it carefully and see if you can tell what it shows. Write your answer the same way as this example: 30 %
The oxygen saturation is 98 %
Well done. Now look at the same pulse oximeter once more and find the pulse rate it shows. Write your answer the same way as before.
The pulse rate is 89 bpm
